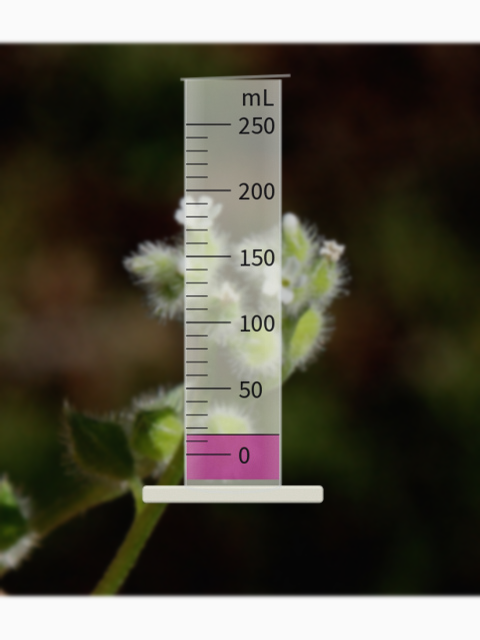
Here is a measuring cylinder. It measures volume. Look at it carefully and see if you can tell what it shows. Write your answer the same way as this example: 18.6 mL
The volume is 15 mL
